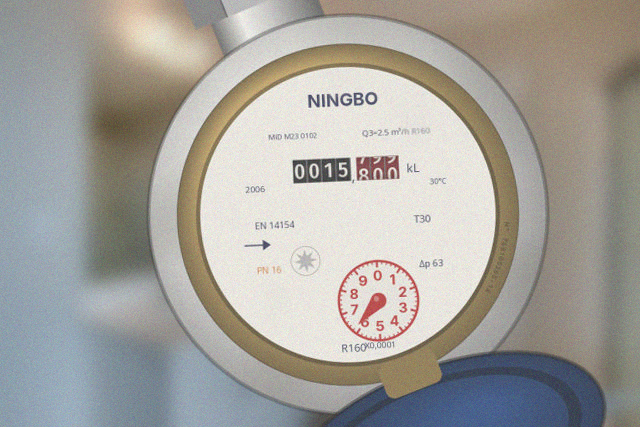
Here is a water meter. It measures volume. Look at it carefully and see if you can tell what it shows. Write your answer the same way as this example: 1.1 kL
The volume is 15.7996 kL
